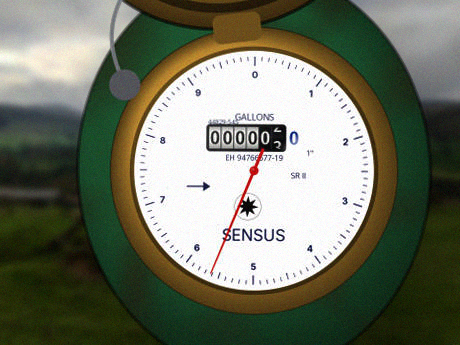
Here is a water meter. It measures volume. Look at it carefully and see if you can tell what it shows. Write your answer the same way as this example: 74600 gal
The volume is 25.6 gal
